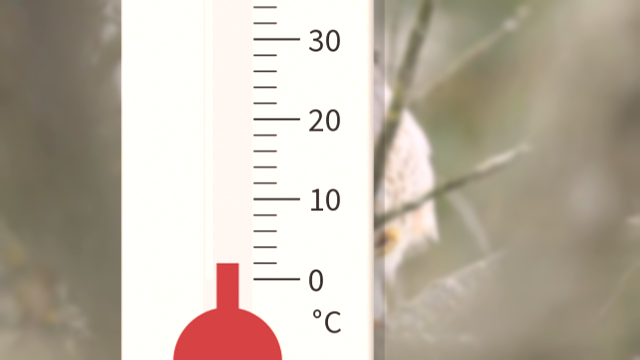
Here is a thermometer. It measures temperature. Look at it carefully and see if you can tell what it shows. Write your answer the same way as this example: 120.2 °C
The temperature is 2 °C
